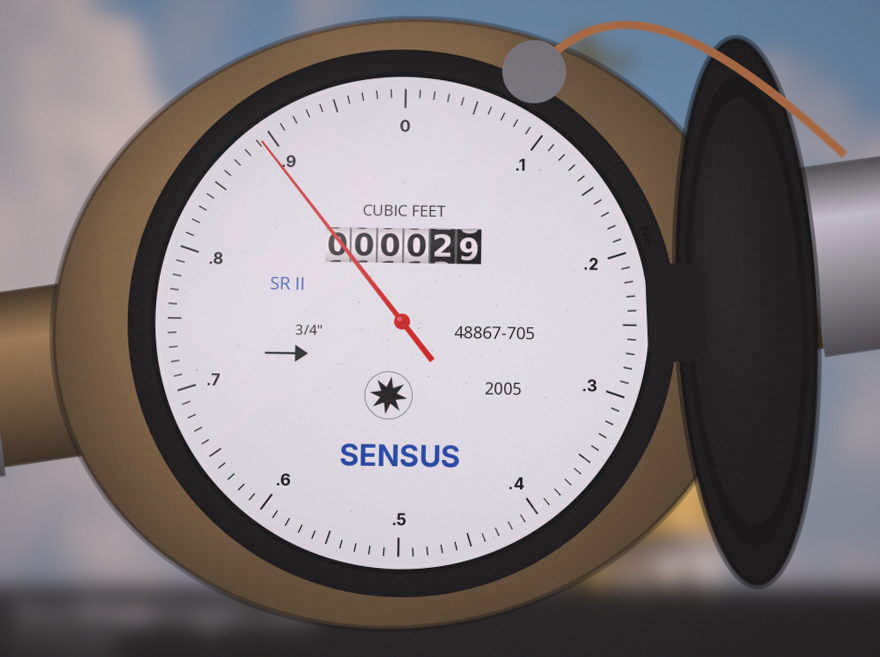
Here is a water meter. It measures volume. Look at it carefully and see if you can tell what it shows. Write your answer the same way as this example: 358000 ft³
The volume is 28.89 ft³
